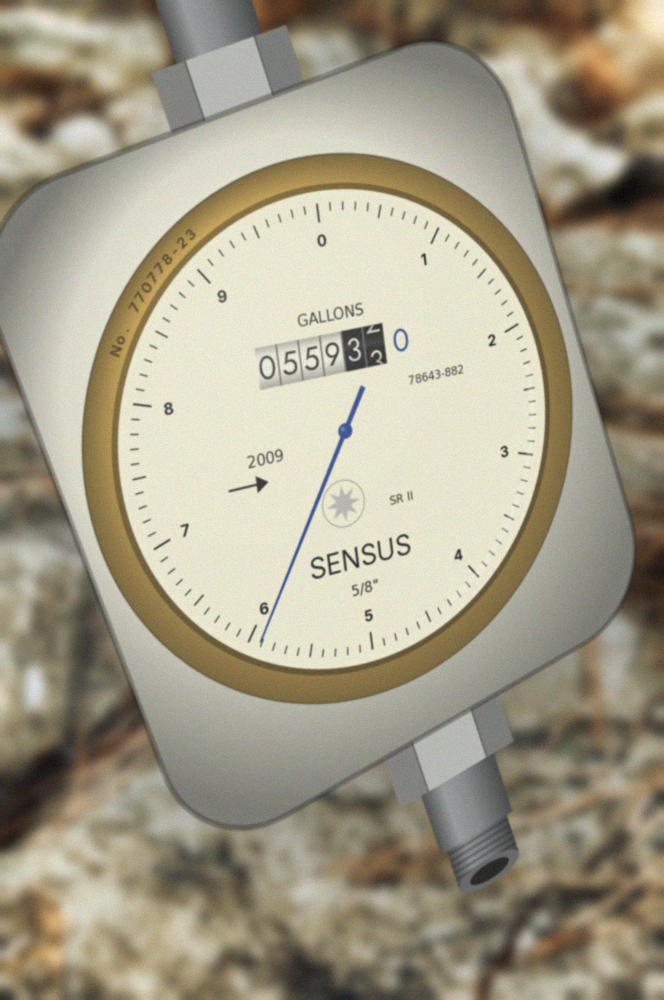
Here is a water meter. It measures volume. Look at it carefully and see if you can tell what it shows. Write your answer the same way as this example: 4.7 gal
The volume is 559325.9 gal
